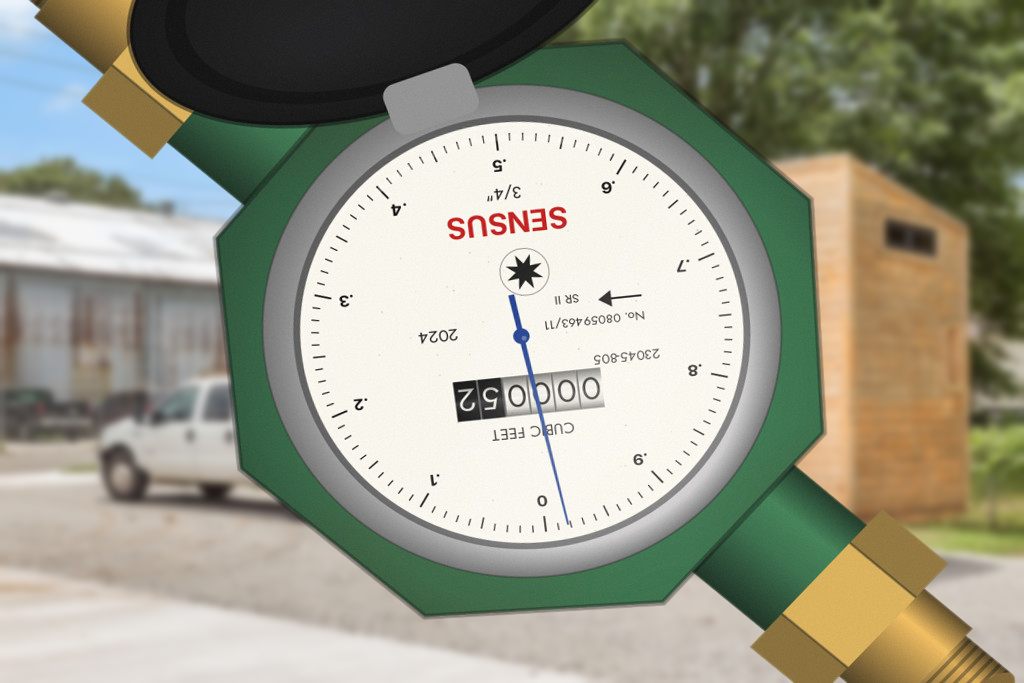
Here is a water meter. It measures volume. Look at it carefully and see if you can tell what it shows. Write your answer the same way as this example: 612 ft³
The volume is 51.98 ft³
